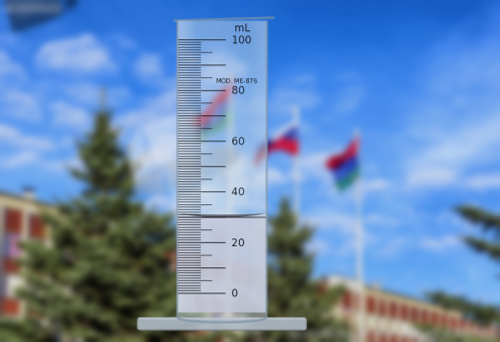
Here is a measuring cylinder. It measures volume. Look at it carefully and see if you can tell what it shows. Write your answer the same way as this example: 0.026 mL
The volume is 30 mL
